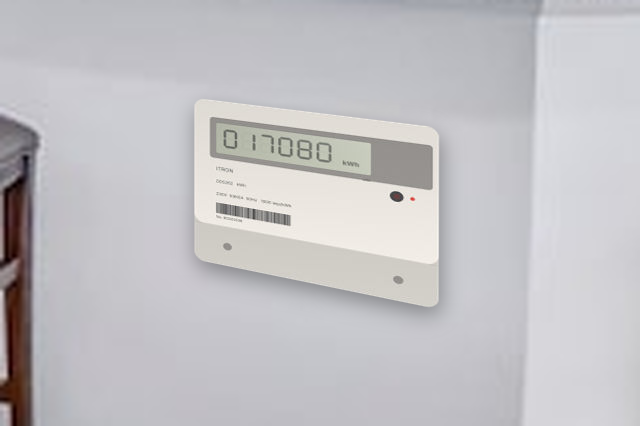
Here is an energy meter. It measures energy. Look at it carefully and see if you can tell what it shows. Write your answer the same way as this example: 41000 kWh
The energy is 17080 kWh
